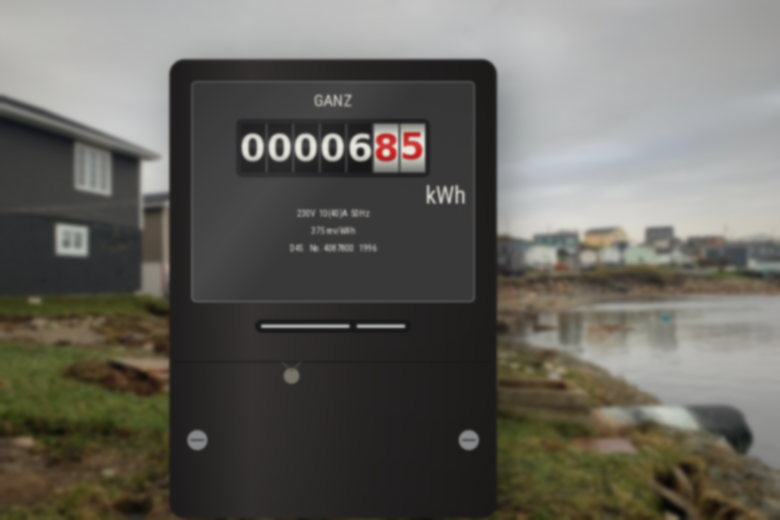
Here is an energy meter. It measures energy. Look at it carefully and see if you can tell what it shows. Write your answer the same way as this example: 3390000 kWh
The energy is 6.85 kWh
